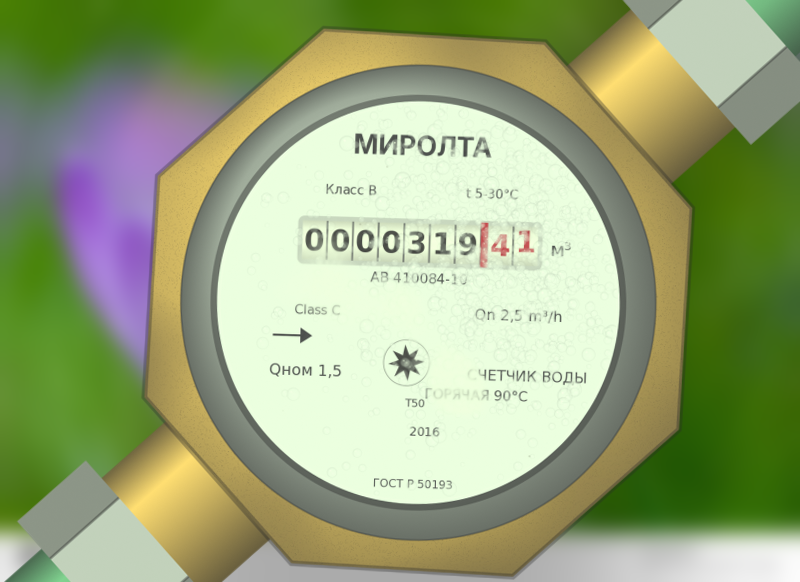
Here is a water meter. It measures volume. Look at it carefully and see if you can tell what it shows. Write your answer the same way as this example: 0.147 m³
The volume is 319.41 m³
